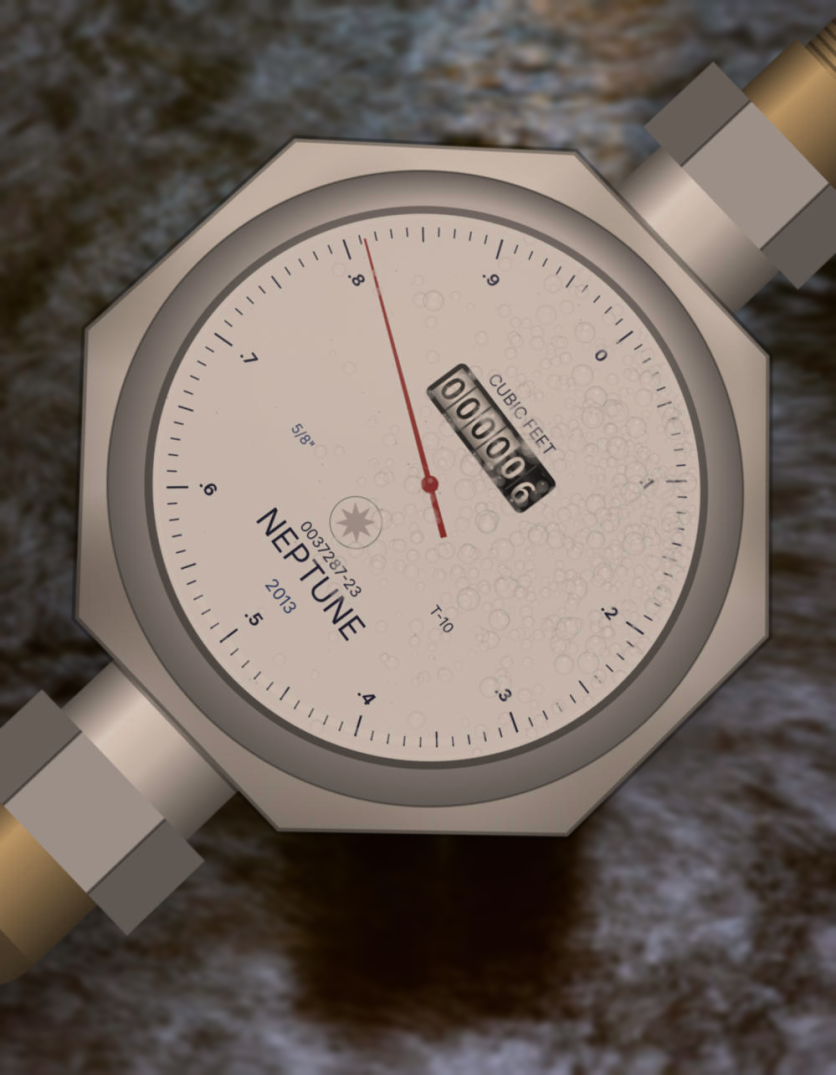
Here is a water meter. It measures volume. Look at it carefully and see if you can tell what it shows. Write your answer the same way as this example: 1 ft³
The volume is 5.81 ft³
